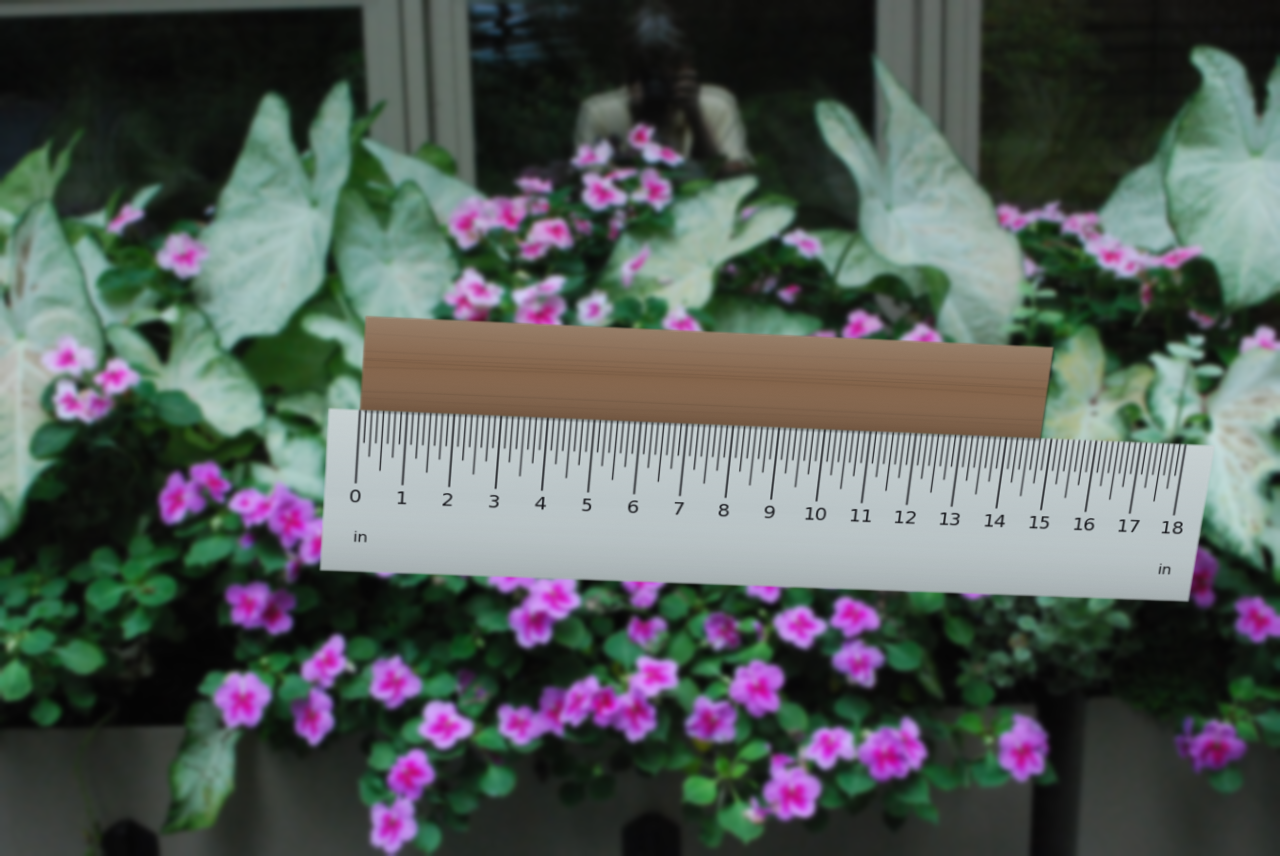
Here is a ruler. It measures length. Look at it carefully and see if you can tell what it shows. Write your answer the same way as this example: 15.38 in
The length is 14.75 in
